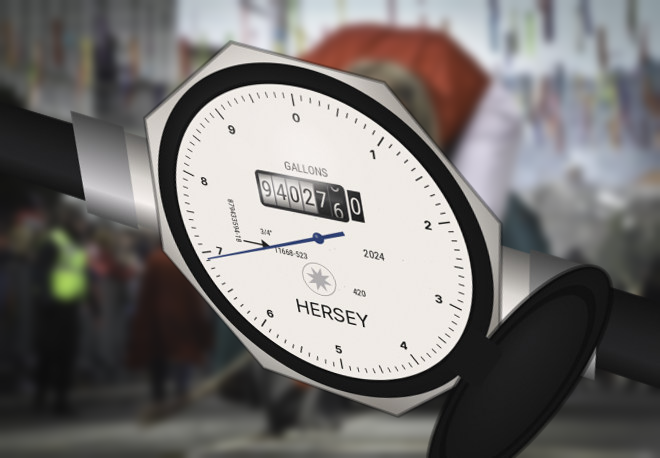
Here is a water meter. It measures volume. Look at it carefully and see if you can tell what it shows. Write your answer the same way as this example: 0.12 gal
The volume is 9402756.9 gal
